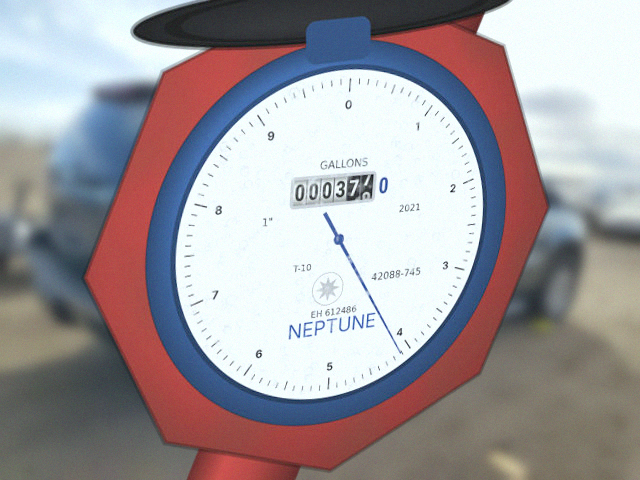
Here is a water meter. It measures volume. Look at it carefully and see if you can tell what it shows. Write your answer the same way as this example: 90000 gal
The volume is 3774.1 gal
